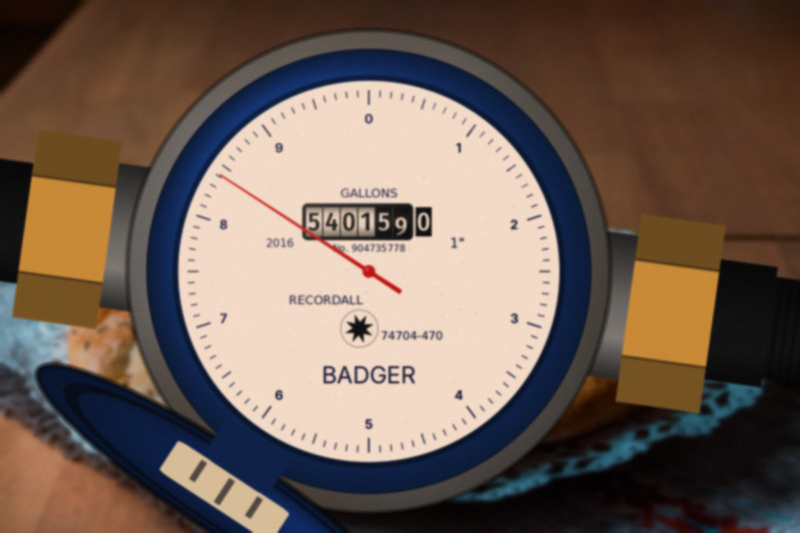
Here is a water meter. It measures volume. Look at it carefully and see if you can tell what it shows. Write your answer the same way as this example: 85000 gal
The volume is 5401588.4 gal
